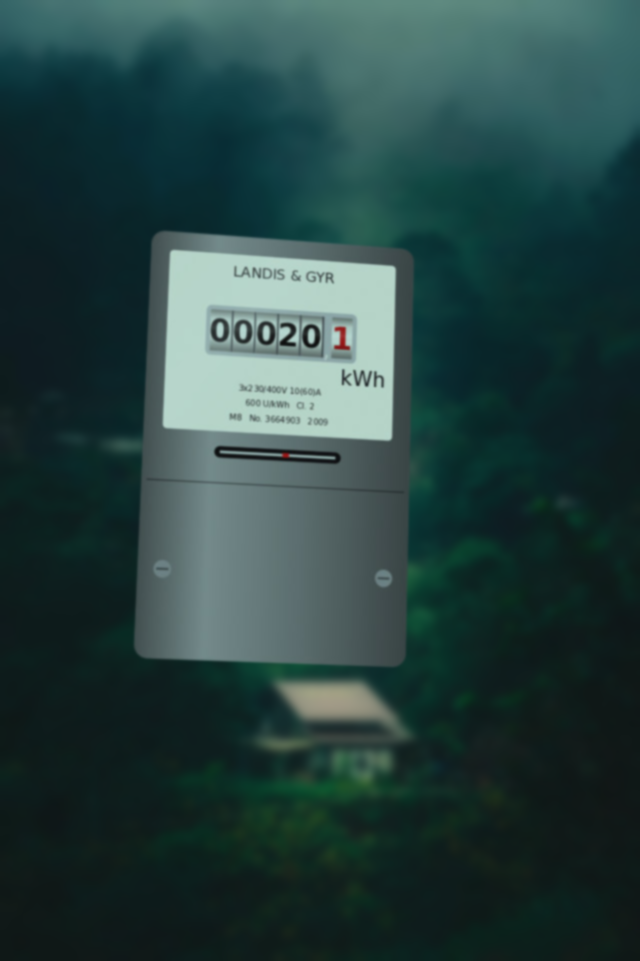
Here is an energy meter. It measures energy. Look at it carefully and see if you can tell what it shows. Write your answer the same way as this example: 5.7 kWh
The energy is 20.1 kWh
